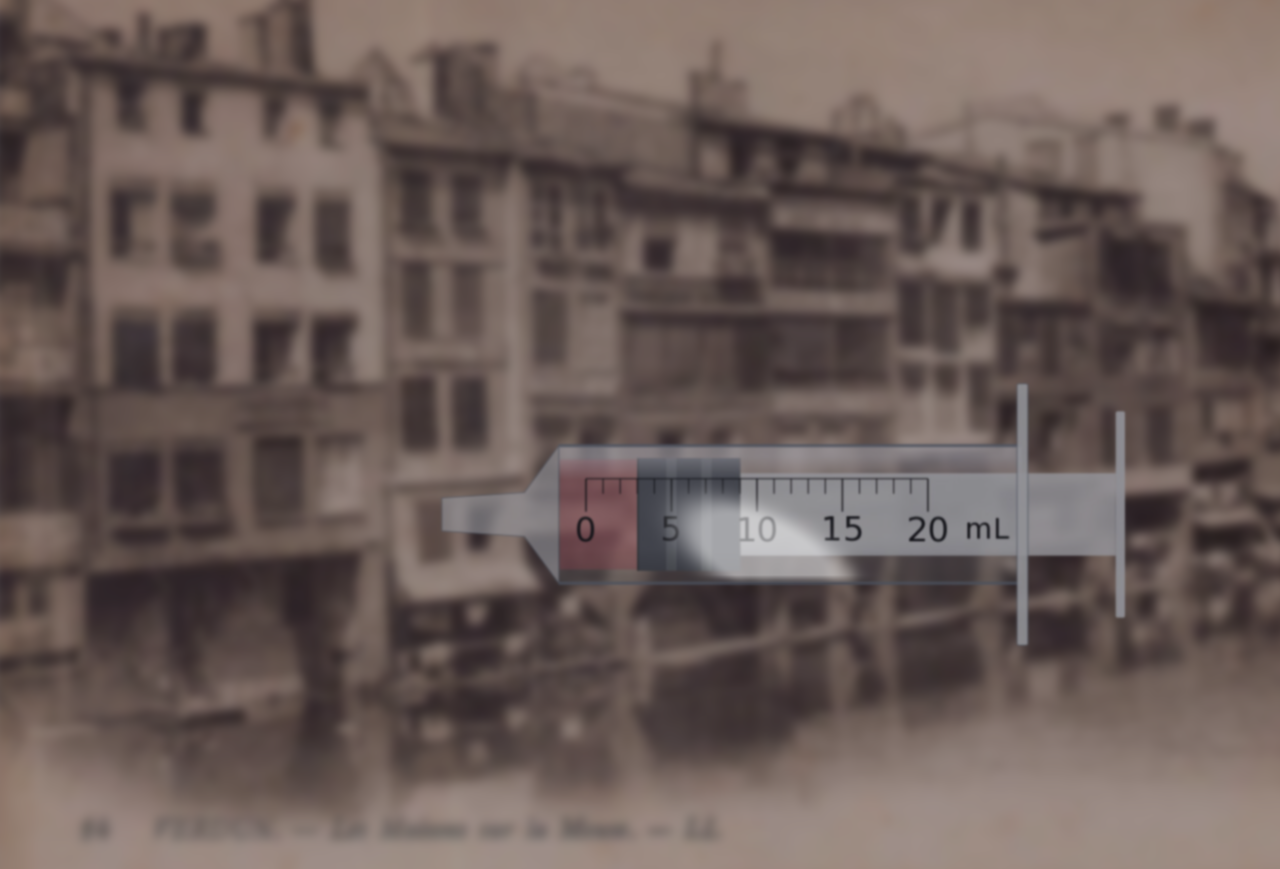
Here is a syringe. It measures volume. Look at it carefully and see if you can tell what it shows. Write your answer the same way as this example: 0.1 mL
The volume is 3 mL
